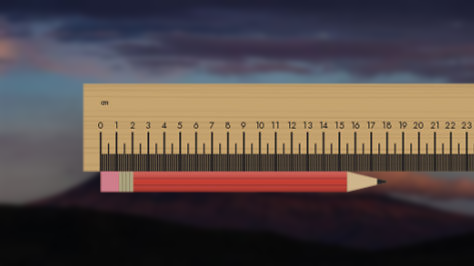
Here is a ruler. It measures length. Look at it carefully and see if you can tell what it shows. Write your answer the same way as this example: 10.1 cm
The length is 18 cm
